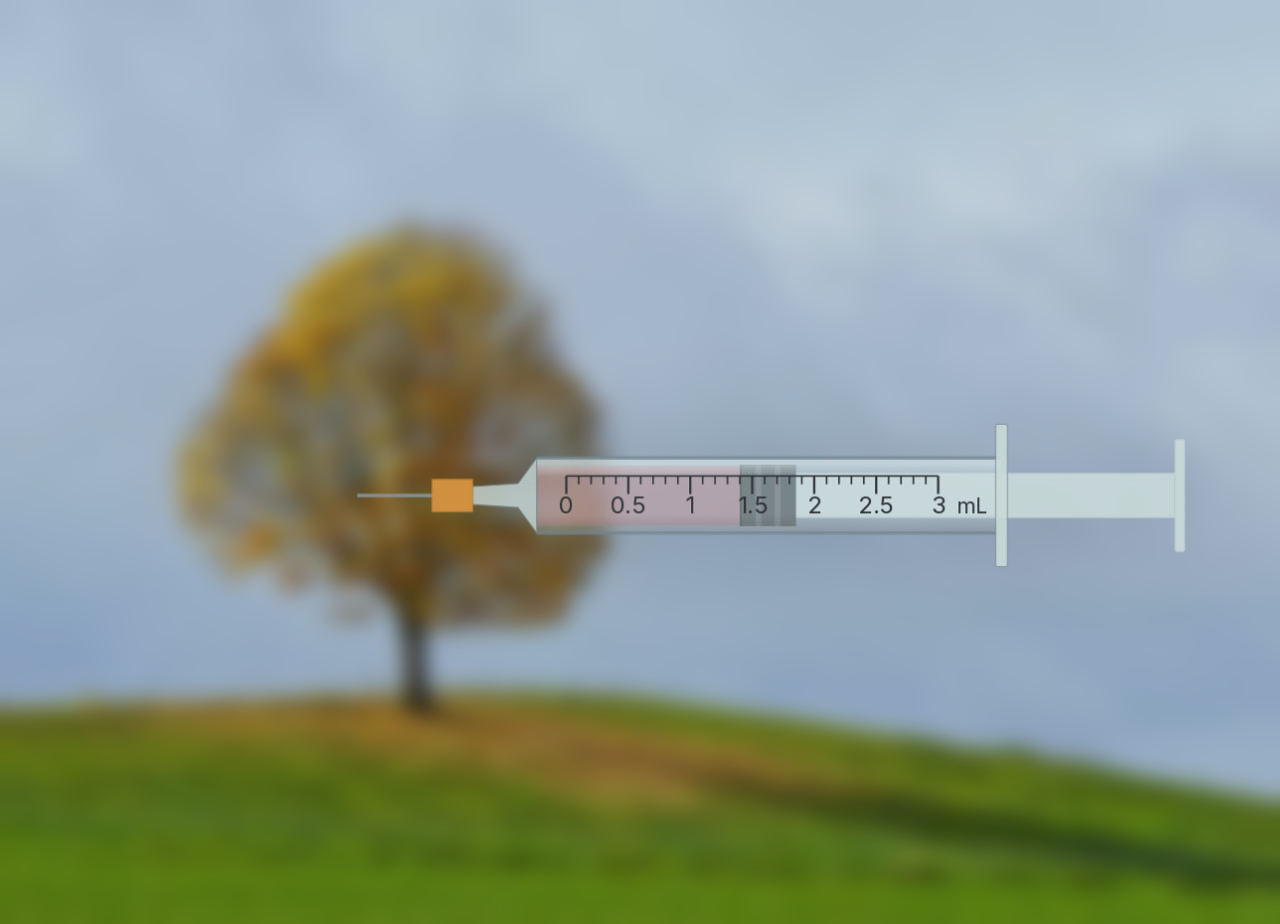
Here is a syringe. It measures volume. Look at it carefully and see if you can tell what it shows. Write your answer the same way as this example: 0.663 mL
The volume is 1.4 mL
